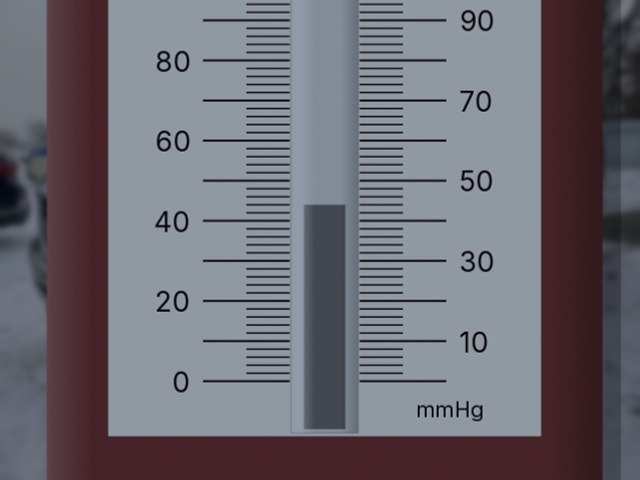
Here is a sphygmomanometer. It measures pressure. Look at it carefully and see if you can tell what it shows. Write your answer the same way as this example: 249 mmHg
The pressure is 44 mmHg
